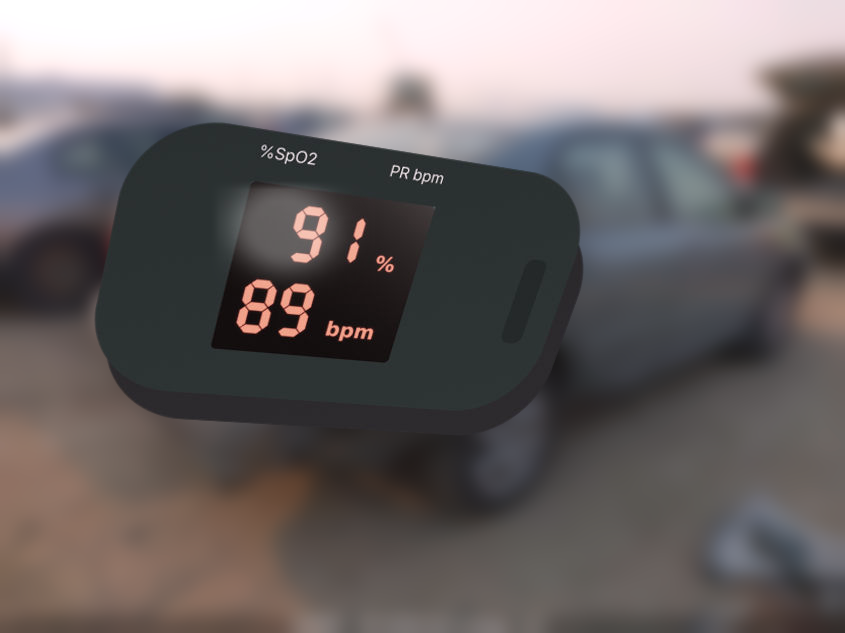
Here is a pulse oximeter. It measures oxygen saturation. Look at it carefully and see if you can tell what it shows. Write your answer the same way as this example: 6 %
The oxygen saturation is 91 %
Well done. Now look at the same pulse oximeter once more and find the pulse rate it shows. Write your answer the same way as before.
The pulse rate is 89 bpm
